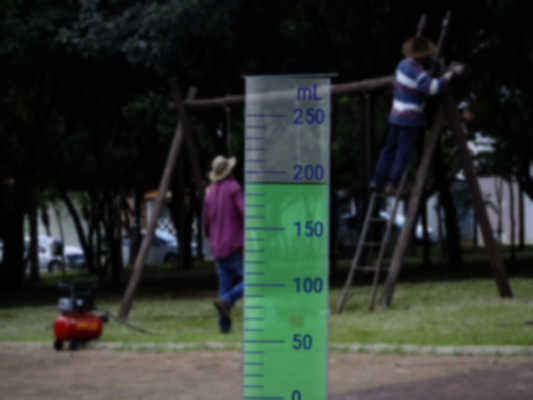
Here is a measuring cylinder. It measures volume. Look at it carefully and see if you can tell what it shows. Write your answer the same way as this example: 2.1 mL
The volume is 190 mL
